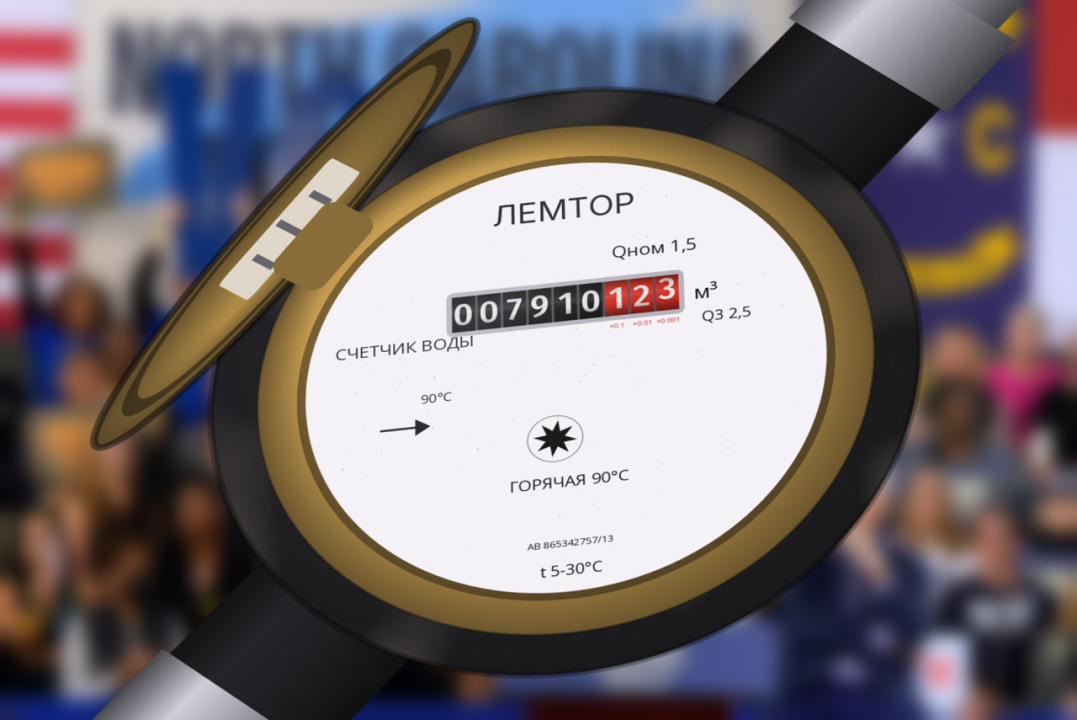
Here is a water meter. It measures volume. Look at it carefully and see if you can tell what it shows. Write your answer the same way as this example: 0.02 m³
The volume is 7910.123 m³
